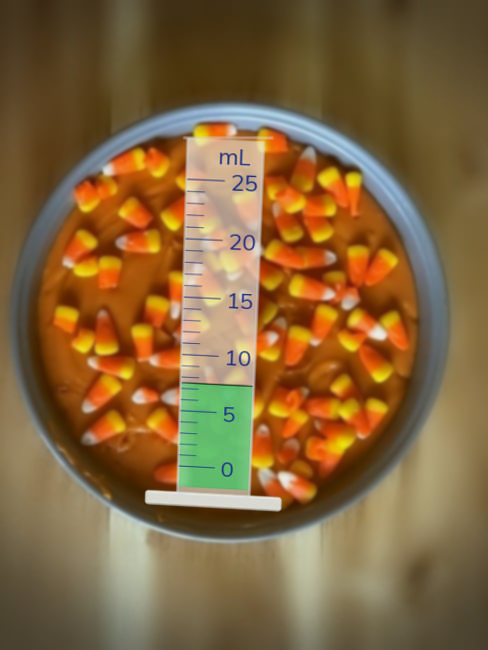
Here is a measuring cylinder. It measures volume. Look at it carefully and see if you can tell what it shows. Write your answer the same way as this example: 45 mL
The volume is 7.5 mL
